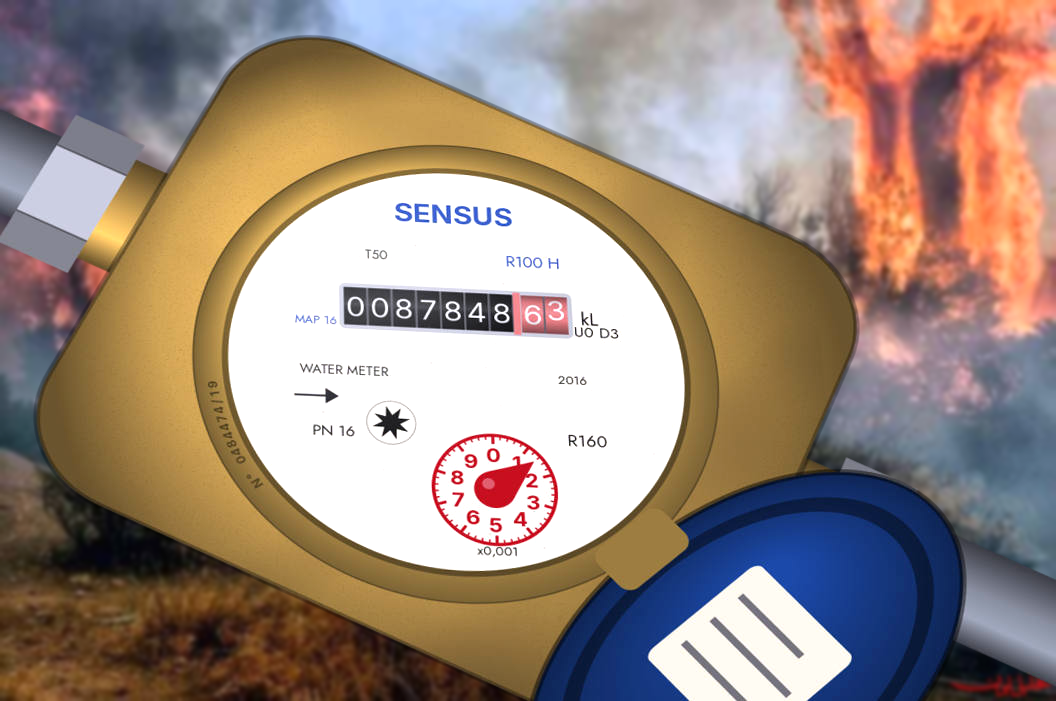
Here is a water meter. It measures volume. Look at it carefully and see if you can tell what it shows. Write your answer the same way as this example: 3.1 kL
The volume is 87848.631 kL
